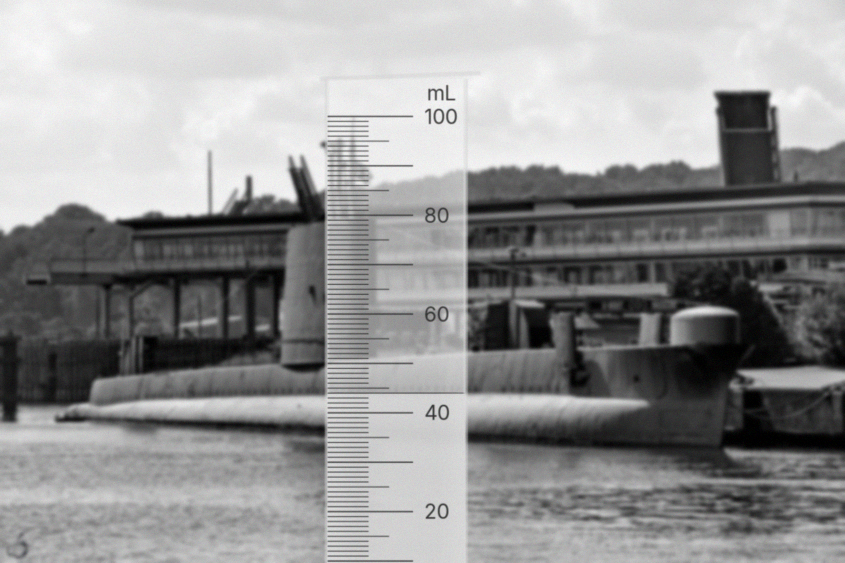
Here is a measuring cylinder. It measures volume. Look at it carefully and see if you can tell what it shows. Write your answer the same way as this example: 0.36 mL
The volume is 44 mL
